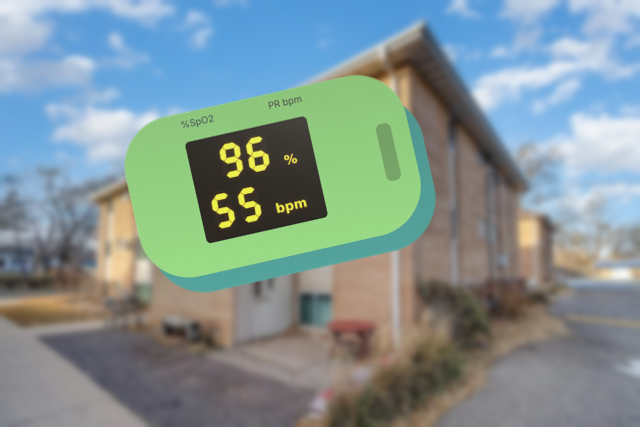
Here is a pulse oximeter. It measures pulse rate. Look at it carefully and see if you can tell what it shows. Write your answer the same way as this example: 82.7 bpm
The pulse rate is 55 bpm
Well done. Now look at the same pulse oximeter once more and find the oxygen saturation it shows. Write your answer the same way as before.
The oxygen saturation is 96 %
